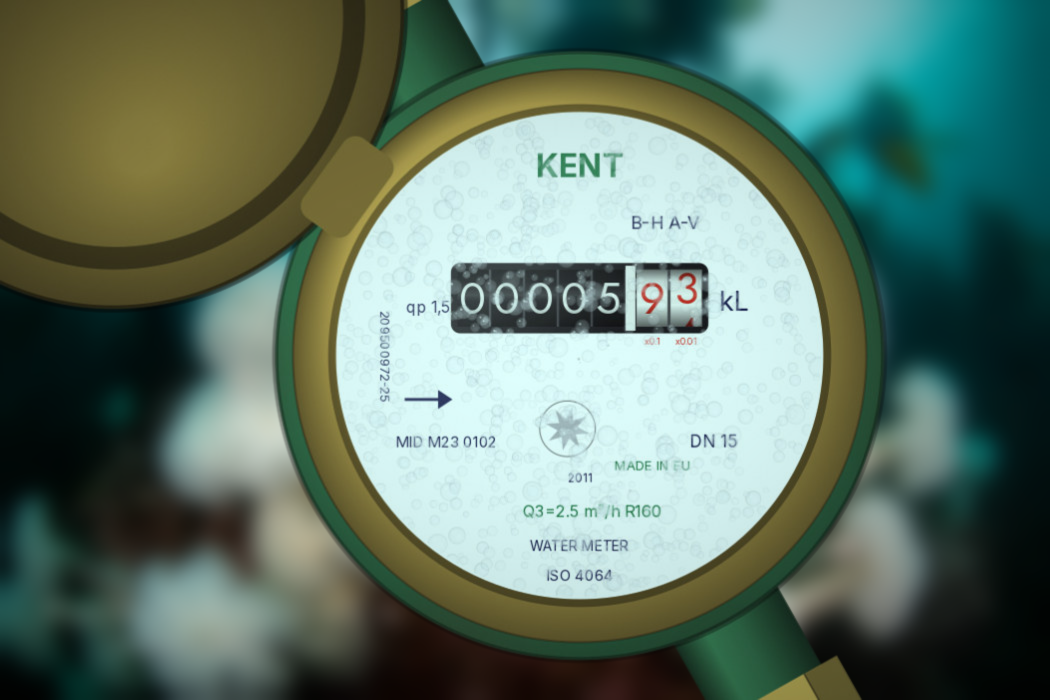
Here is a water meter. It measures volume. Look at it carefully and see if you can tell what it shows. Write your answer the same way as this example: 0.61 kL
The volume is 5.93 kL
